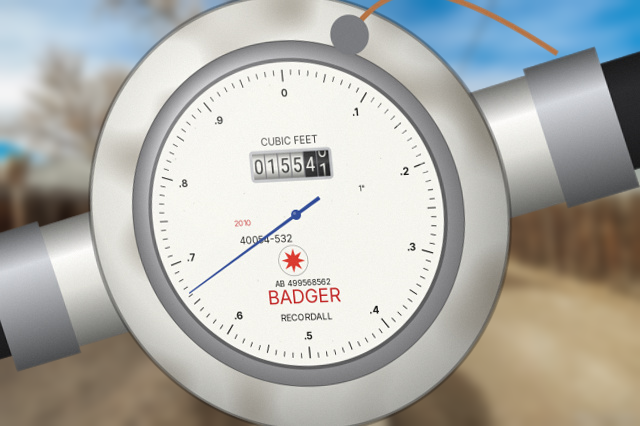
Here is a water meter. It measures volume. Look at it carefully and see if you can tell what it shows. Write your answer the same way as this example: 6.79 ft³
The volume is 15540.66 ft³
